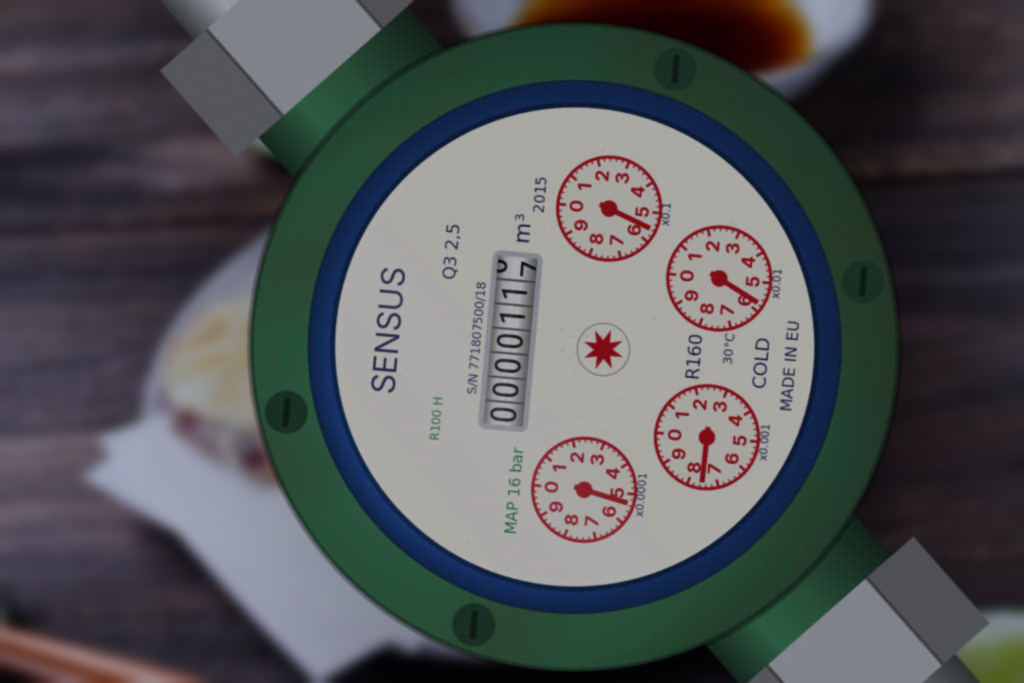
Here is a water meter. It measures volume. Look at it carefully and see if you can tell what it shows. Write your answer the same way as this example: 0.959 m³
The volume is 116.5575 m³
